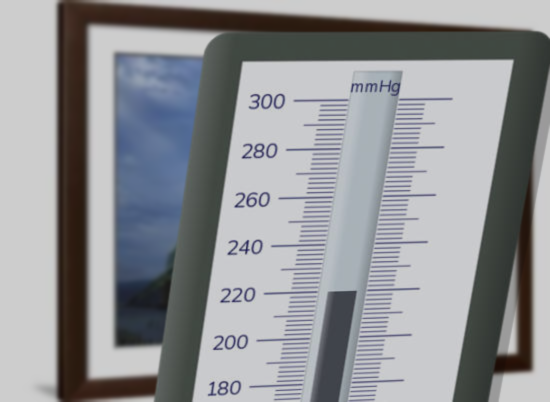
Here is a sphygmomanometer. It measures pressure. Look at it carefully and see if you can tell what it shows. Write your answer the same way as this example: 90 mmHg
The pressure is 220 mmHg
